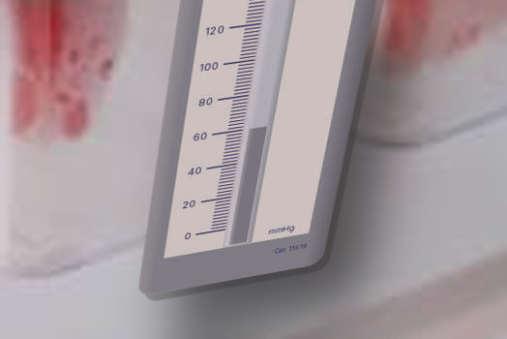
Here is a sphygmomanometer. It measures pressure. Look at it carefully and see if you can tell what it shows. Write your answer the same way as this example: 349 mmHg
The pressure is 60 mmHg
